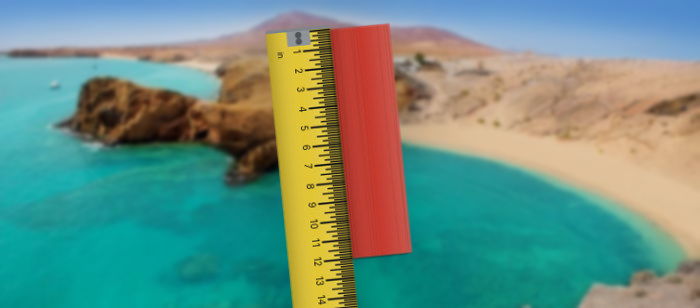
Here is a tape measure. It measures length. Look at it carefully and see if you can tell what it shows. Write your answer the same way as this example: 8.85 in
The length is 12 in
